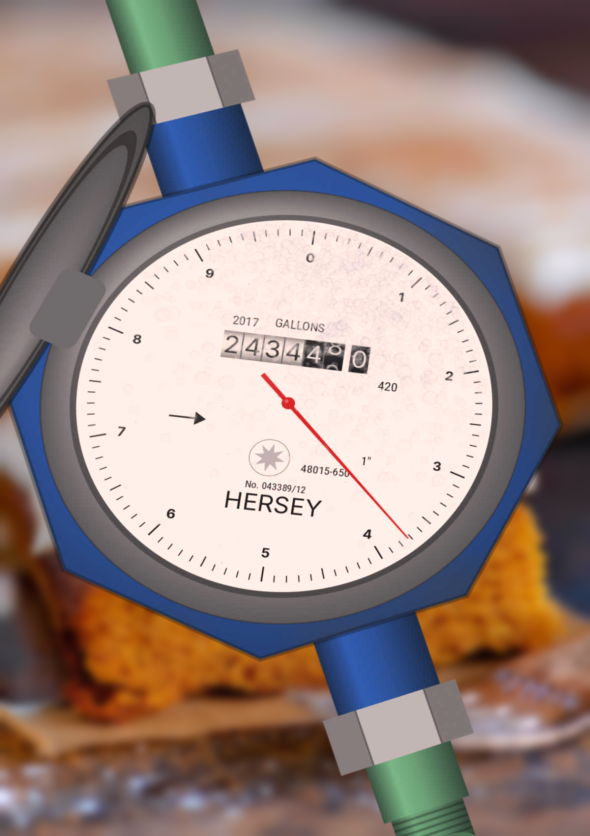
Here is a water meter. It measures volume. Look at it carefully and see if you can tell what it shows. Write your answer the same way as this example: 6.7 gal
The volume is 2434483.7 gal
